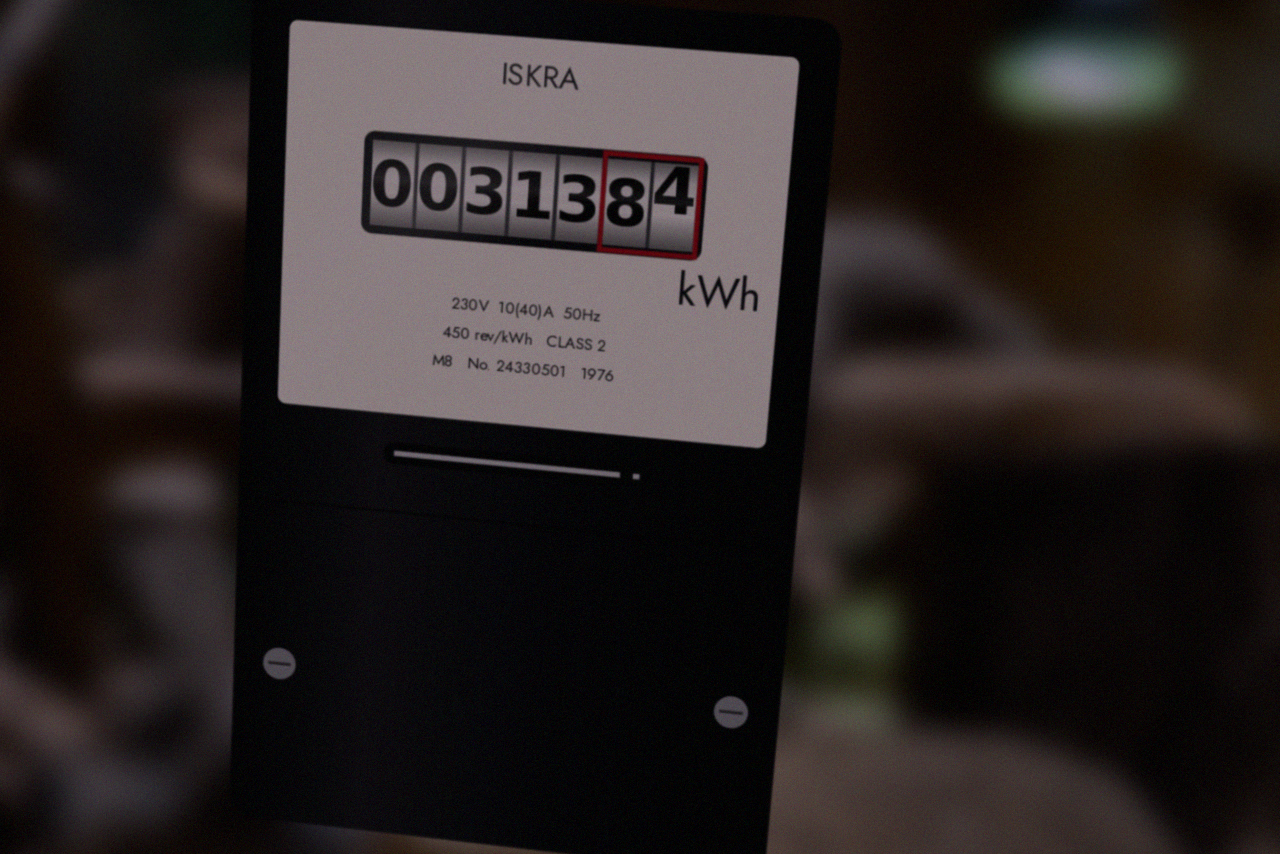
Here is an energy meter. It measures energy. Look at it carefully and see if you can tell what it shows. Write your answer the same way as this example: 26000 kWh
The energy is 313.84 kWh
